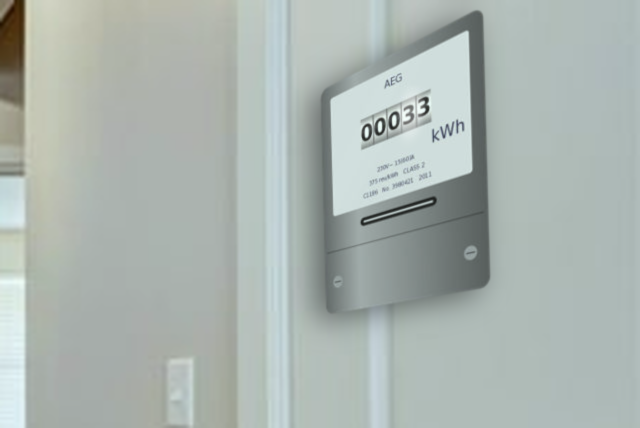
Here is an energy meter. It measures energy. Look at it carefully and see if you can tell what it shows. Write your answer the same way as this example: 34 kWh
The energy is 33 kWh
